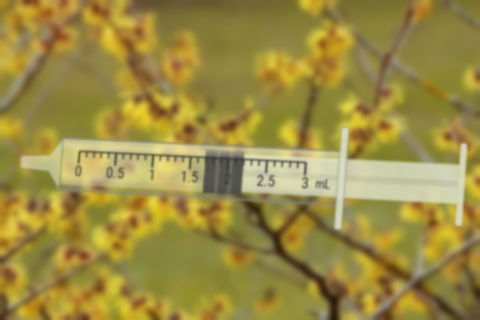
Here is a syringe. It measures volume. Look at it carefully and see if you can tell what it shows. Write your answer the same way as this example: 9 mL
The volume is 1.7 mL
